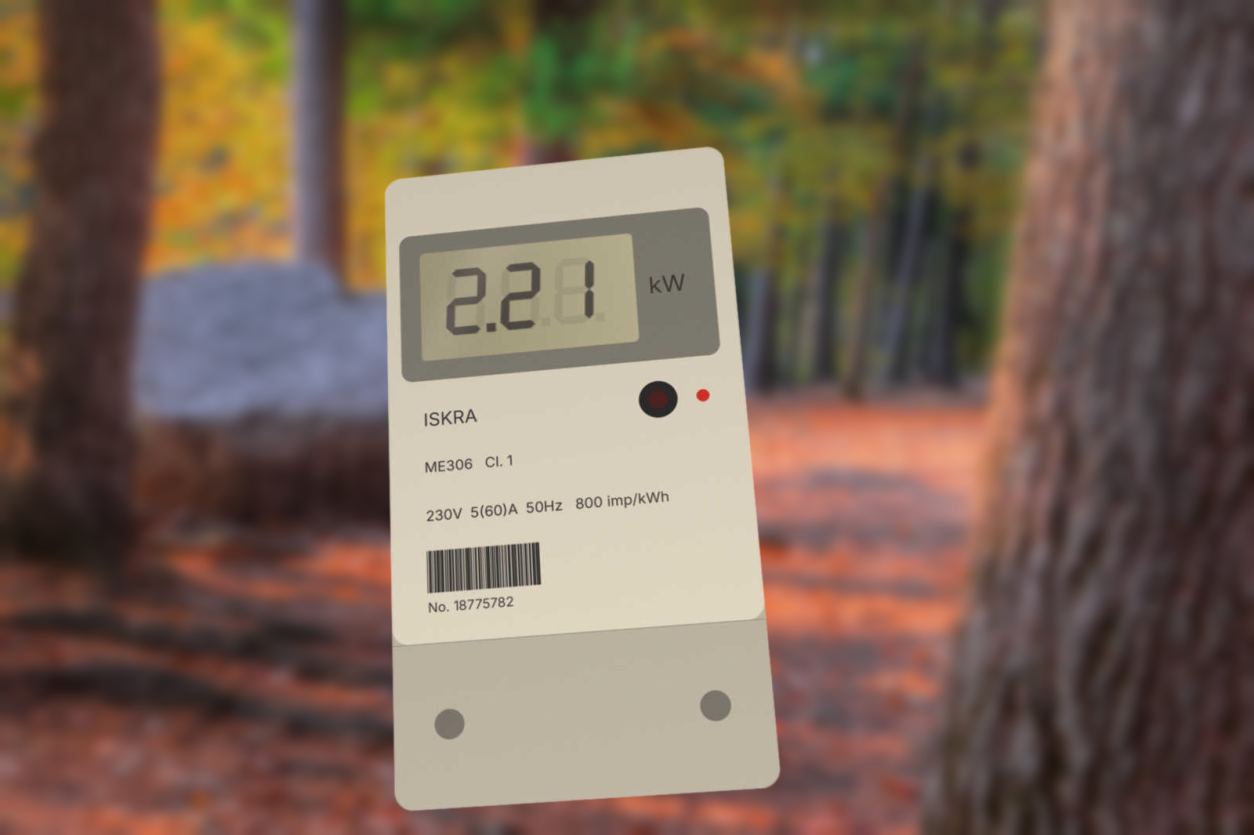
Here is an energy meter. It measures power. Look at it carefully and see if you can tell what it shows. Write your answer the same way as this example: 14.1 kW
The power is 2.21 kW
